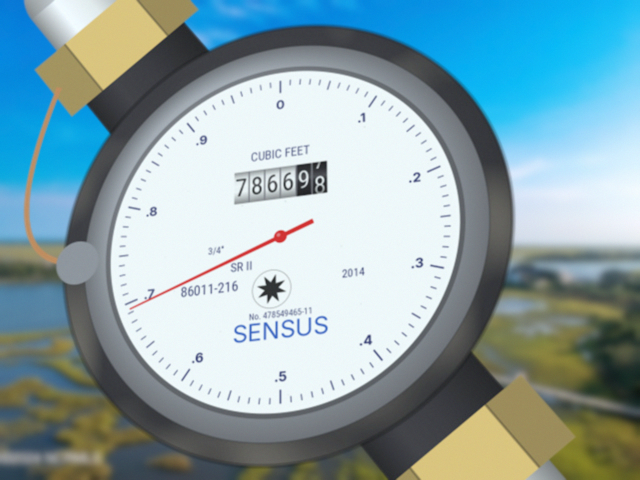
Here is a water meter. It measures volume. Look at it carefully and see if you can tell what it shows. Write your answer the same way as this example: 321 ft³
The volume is 786697.69 ft³
